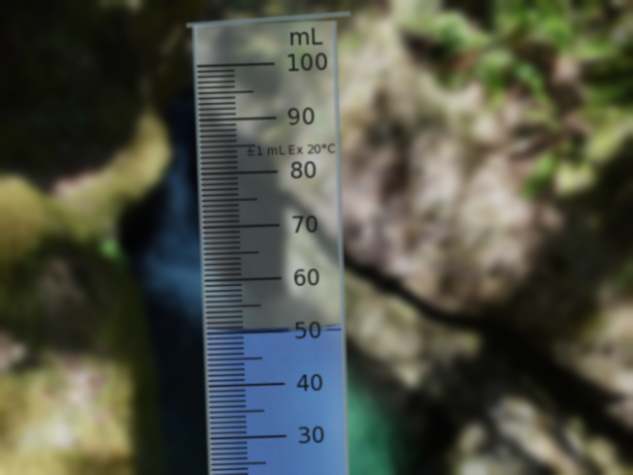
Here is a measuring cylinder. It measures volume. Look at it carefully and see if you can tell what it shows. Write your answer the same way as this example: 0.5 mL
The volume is 50 mL
